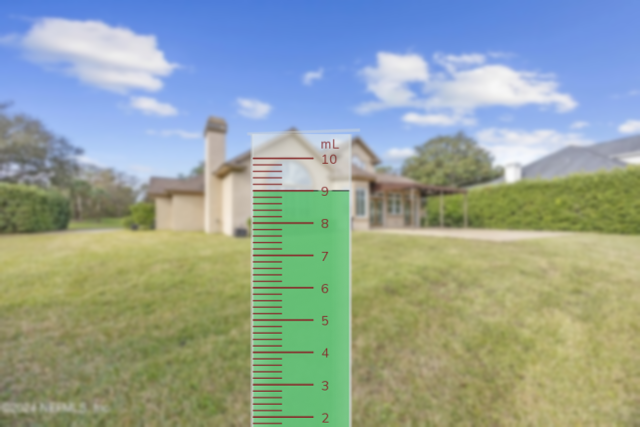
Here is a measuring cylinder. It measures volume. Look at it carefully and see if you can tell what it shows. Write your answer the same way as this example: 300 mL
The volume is 9 mL
